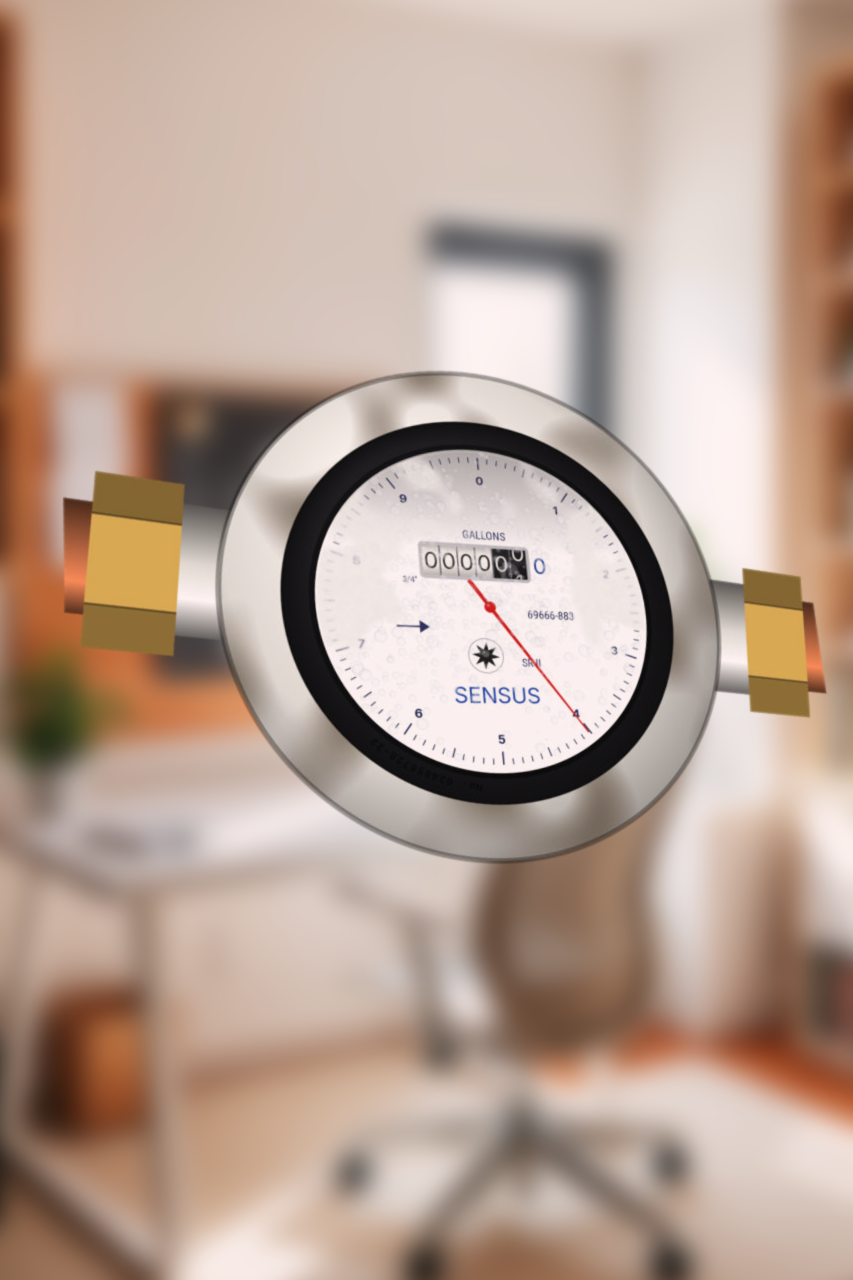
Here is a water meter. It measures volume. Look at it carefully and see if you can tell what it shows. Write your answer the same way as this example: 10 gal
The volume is 4.0 gal
